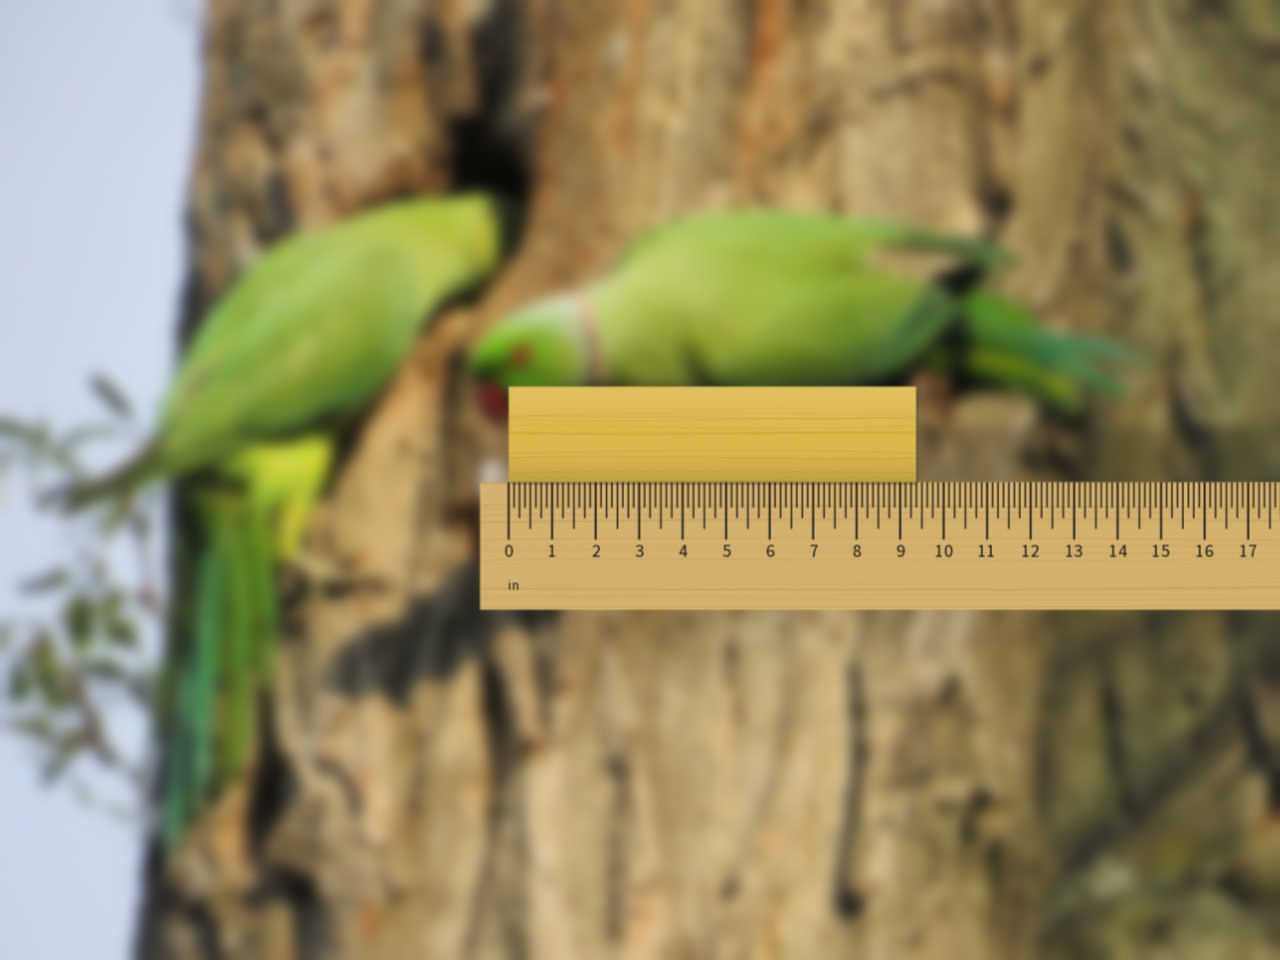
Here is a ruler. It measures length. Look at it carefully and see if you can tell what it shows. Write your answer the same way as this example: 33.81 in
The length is 9.375 in
